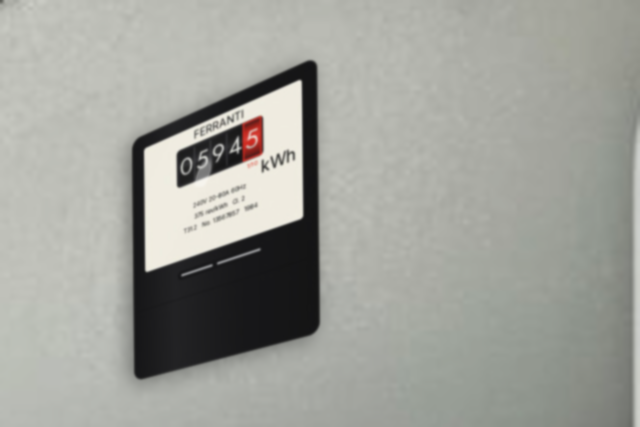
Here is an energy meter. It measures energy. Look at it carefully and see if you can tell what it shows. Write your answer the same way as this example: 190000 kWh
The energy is 594.5 kWh
